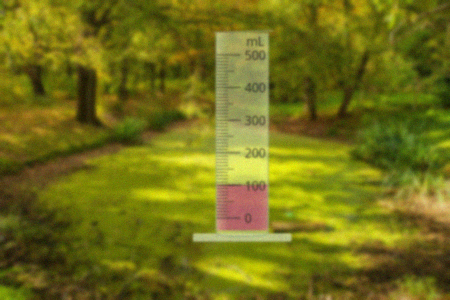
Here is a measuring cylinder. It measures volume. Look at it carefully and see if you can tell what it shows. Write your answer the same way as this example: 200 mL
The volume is 100 mL
